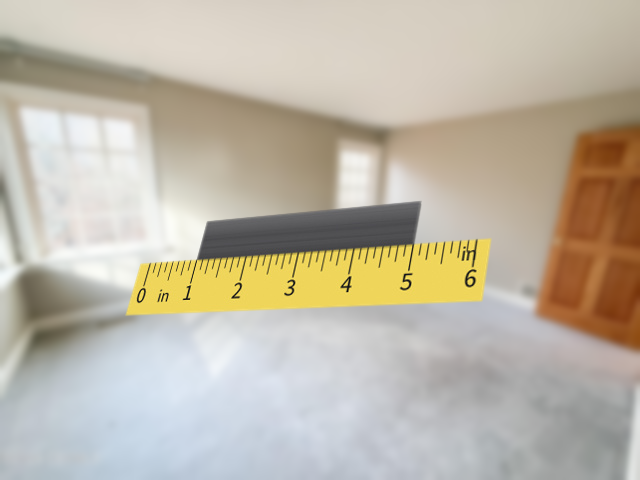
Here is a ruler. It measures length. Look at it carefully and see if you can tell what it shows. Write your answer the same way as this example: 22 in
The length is 4 in
